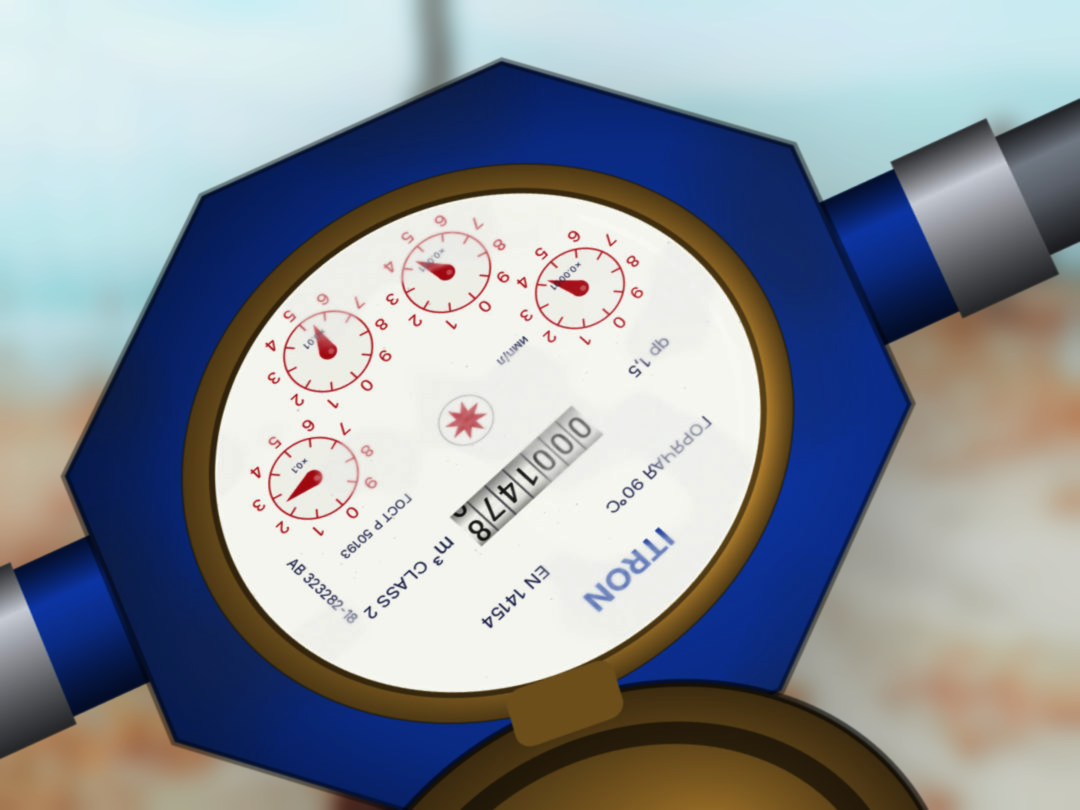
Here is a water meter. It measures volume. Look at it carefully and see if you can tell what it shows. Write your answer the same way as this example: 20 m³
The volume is 1478.2544 m³
